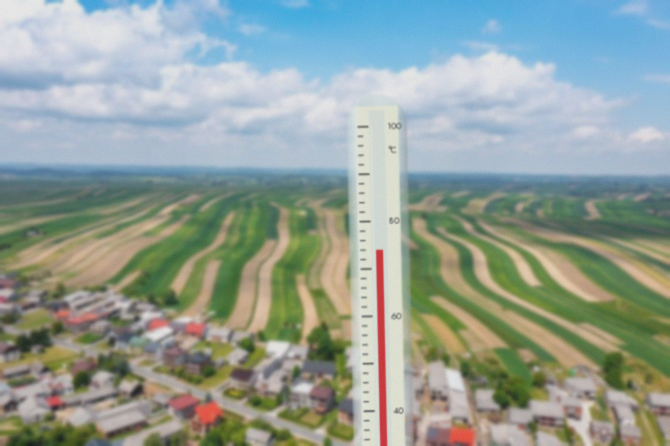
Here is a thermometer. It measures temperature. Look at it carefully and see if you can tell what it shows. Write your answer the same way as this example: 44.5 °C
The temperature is 74 °C
